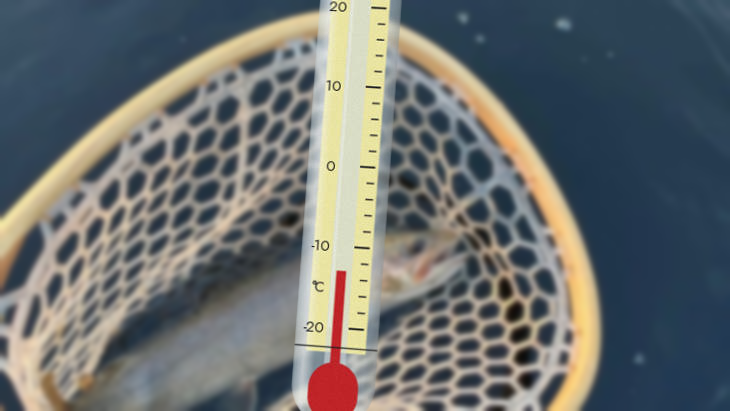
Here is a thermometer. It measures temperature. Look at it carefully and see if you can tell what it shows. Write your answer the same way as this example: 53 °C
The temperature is -13 °C
